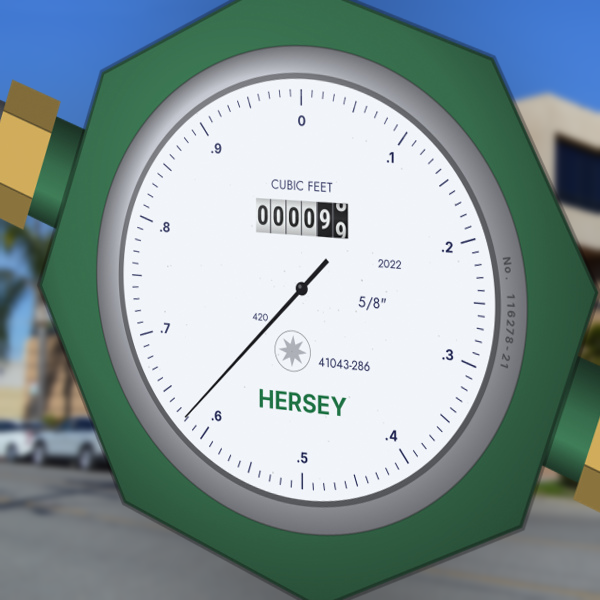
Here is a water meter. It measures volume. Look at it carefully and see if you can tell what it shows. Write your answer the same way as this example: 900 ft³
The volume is 98.62 ft³
